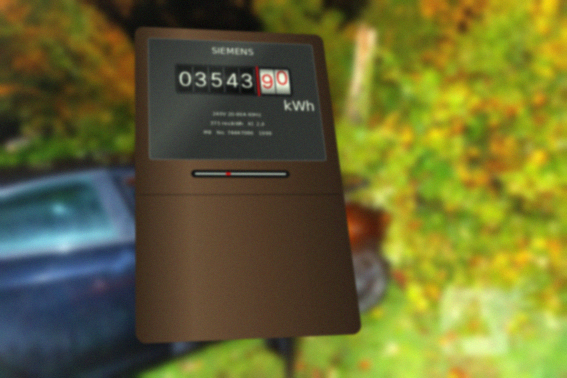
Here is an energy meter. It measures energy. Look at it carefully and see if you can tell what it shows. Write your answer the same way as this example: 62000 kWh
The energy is 3543.90 kWh
